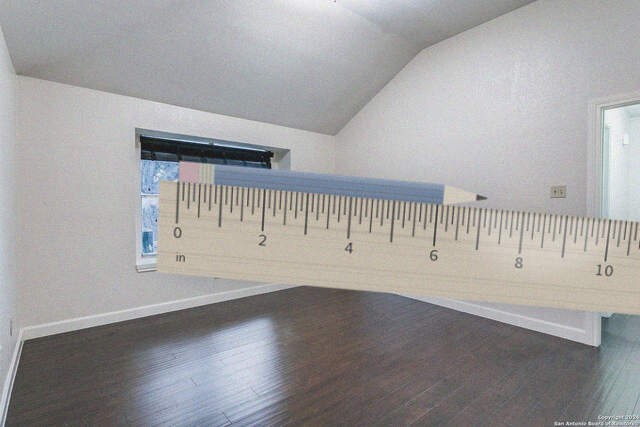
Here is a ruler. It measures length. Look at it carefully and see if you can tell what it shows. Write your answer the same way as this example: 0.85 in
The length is 7.125 in
